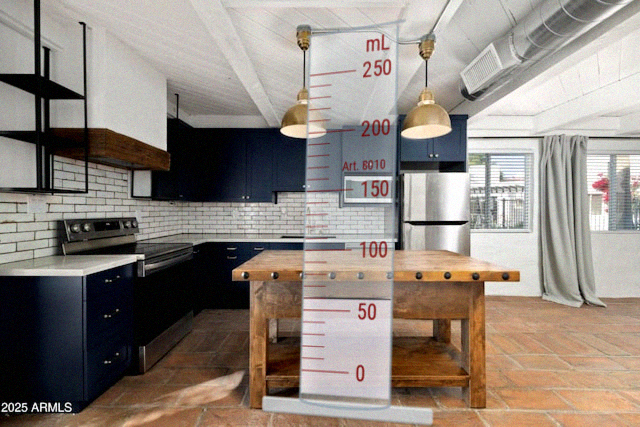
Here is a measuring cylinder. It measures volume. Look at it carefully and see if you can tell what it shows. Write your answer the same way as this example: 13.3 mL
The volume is 60 mL
